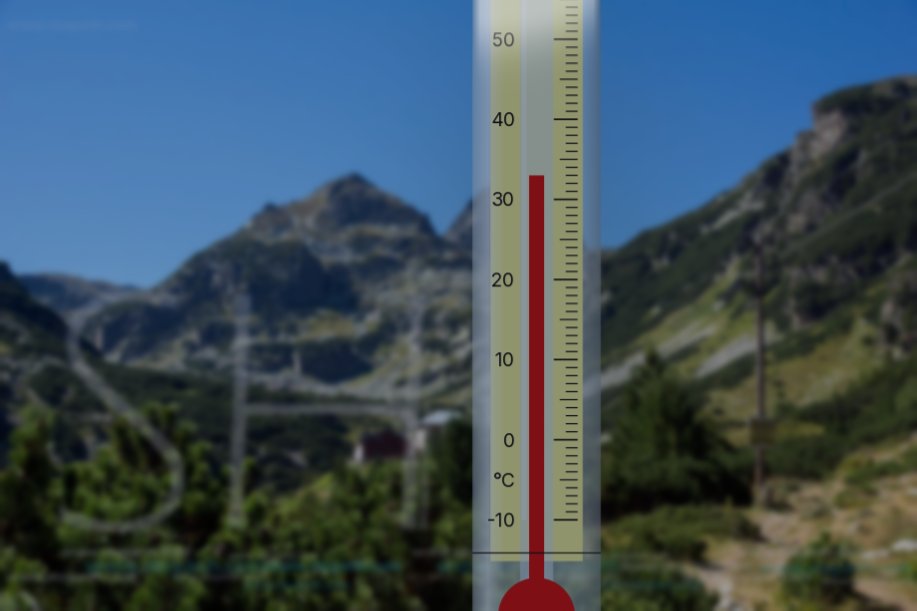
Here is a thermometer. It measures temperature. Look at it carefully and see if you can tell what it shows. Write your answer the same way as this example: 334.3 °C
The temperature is 33 °C
